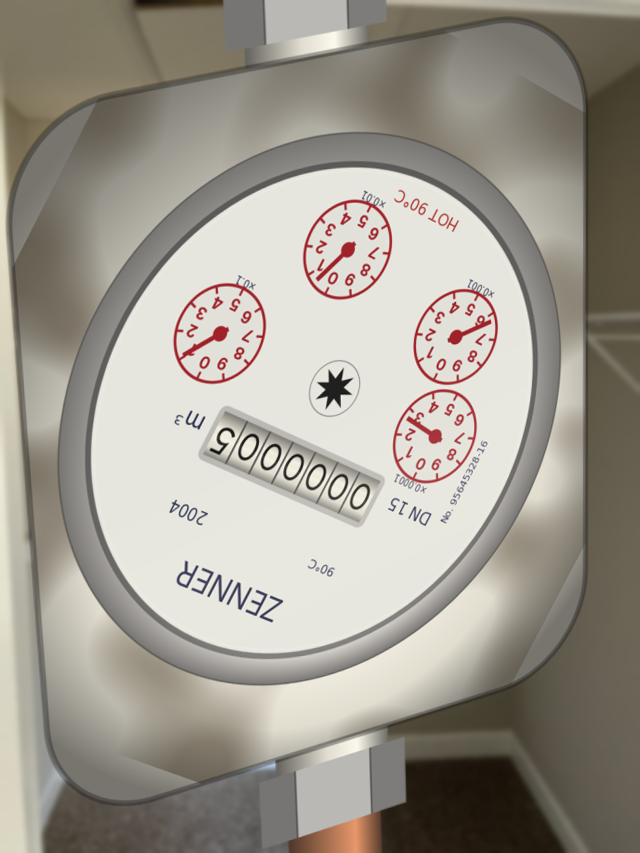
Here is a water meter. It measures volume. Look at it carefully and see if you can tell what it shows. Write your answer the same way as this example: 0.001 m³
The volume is 5.1062 m³
